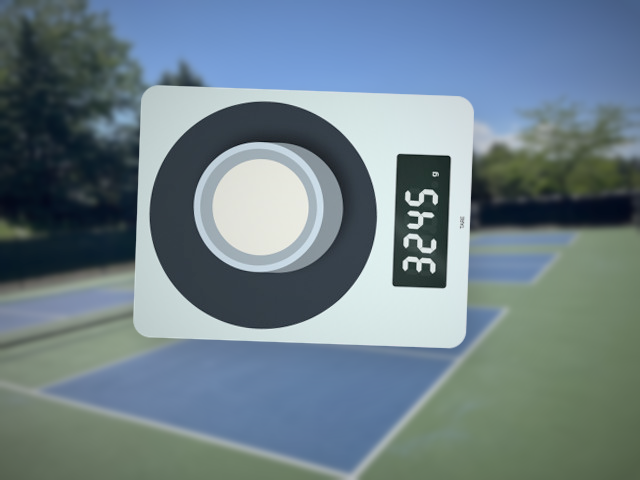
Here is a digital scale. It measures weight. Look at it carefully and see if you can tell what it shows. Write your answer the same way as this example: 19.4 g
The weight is 3245 g
